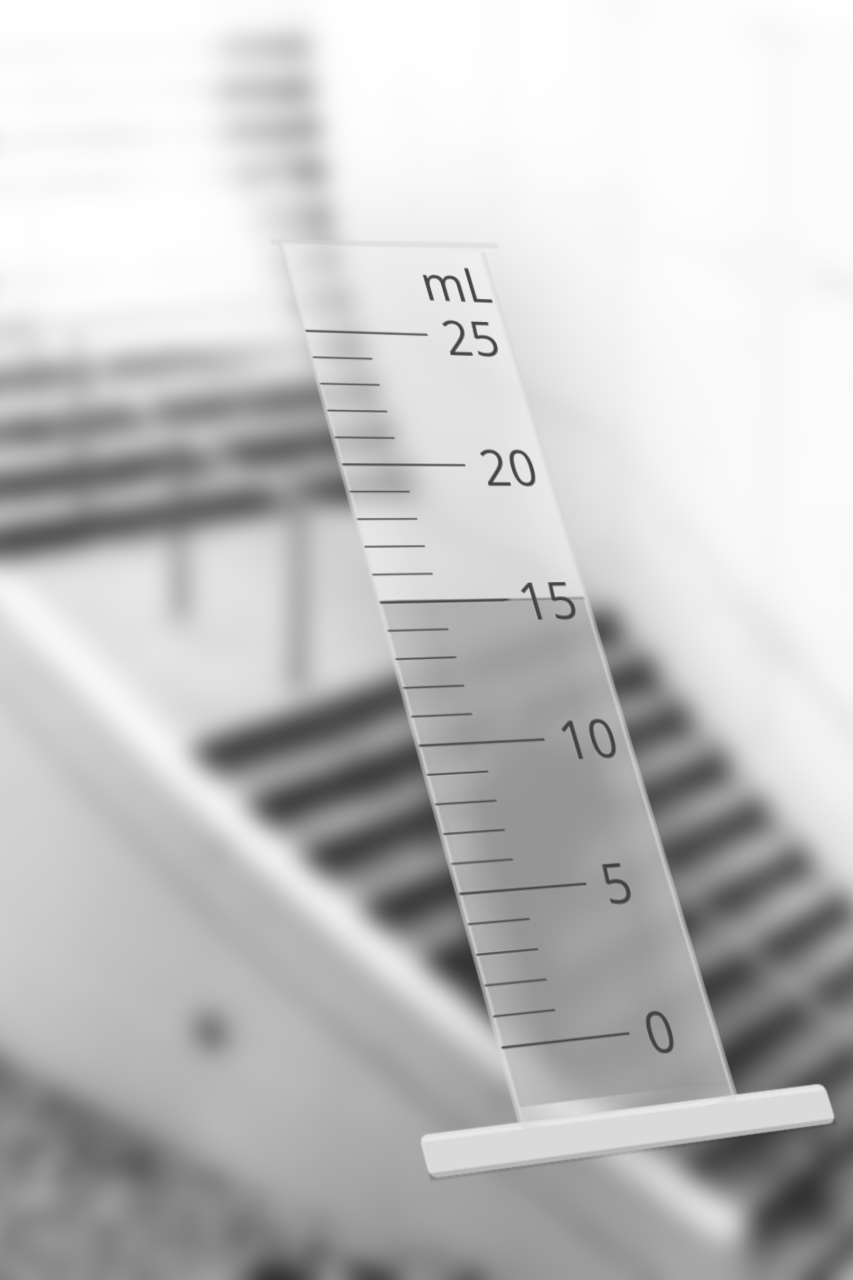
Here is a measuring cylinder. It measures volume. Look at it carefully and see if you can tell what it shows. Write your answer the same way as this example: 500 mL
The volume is 15 mL
